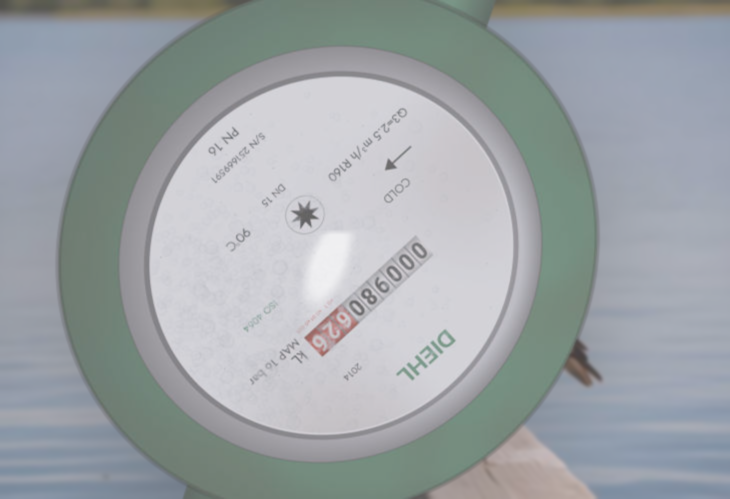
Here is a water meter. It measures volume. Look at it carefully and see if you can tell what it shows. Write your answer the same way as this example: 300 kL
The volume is 980.626 kL
